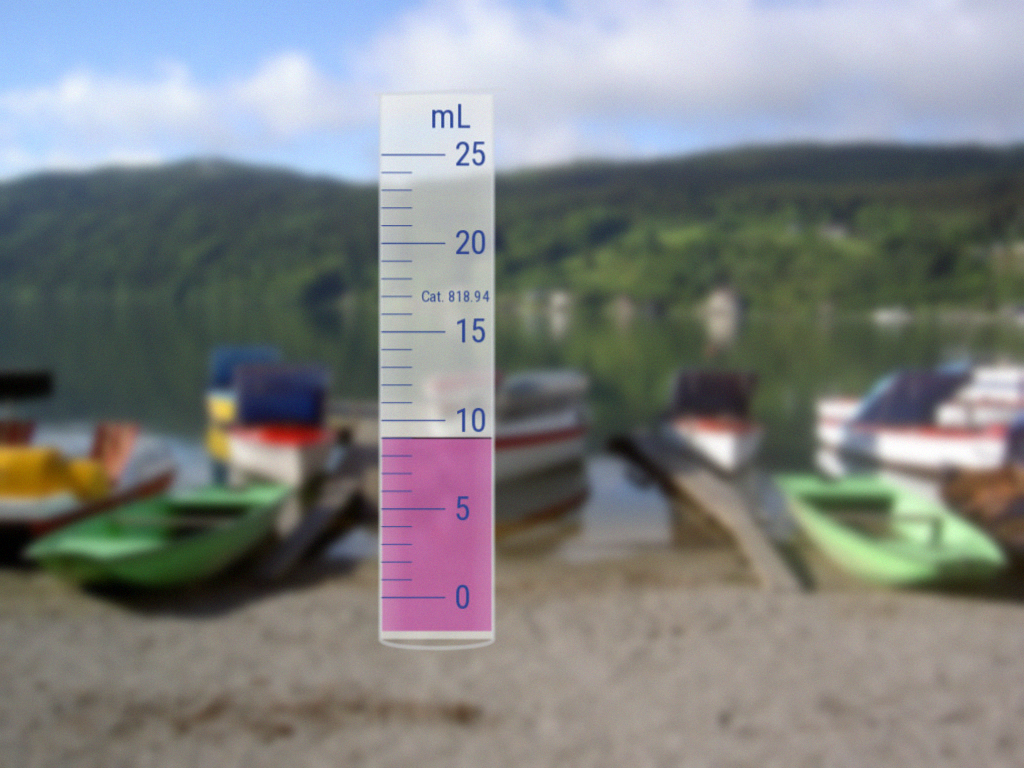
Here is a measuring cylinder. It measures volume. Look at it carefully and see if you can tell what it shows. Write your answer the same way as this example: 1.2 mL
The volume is 9 mL
